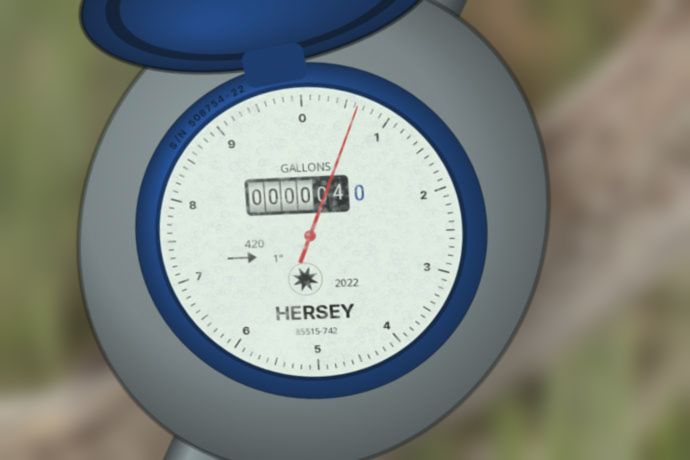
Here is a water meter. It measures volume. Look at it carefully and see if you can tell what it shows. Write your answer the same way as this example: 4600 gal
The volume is 40.6 gal
